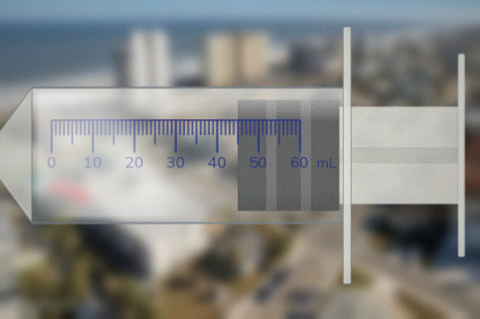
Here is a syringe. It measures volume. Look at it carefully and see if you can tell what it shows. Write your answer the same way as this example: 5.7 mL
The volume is 45 mL
